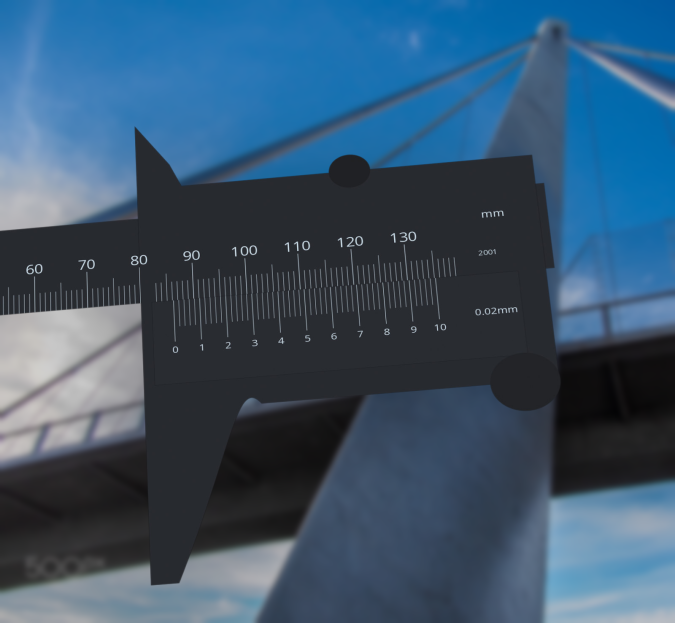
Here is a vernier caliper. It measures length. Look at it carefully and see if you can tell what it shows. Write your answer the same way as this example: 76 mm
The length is 86.2 mm
